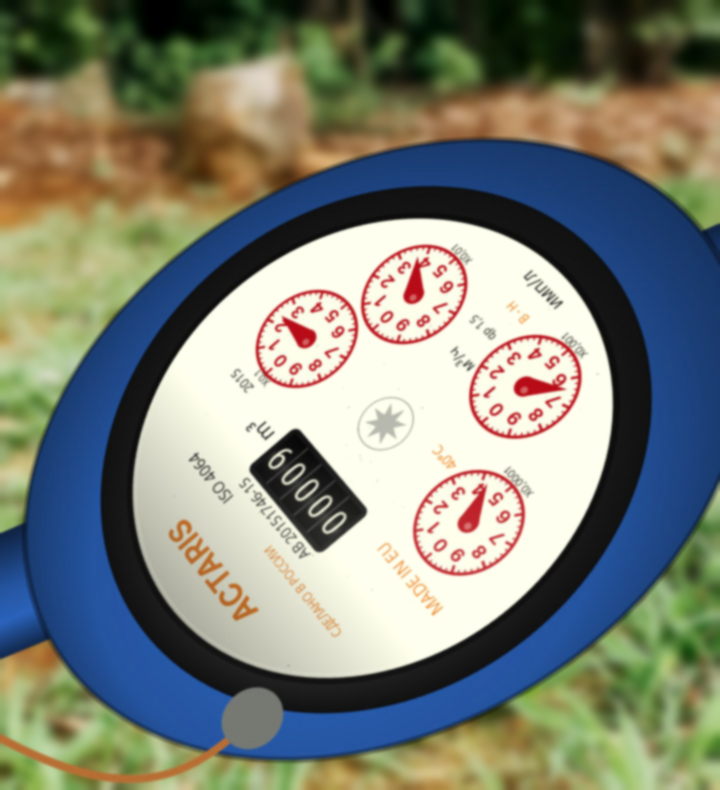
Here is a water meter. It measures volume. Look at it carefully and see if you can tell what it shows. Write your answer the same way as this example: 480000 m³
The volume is 9.2364 m³
